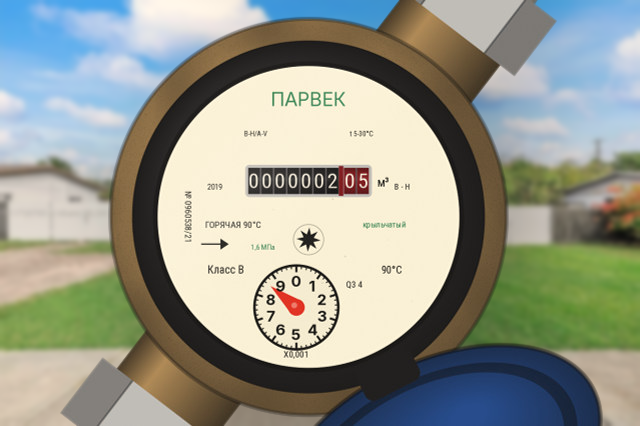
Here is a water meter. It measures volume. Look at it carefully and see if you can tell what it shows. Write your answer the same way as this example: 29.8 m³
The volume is 2.058 m³
